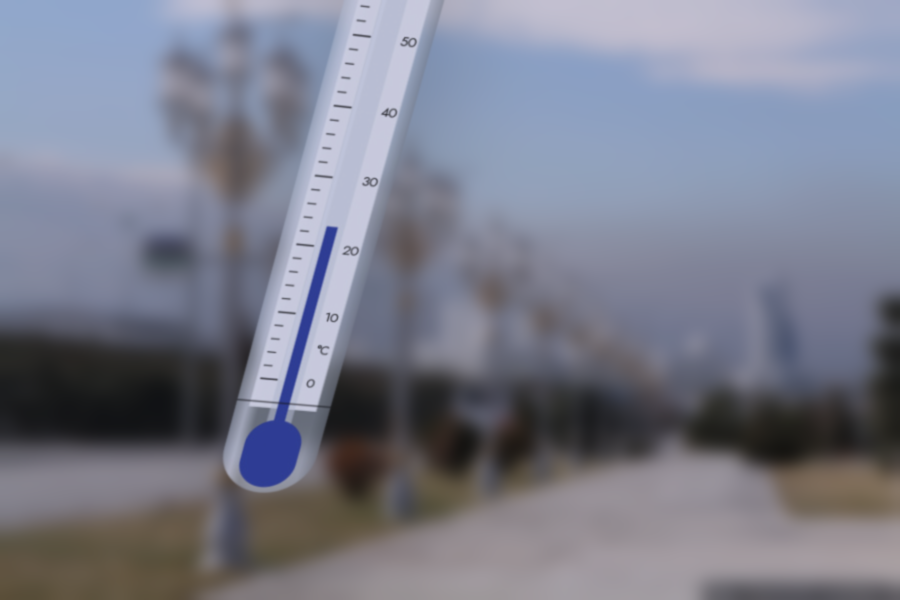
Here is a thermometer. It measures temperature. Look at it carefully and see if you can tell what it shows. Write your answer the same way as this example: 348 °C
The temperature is 23 °C
